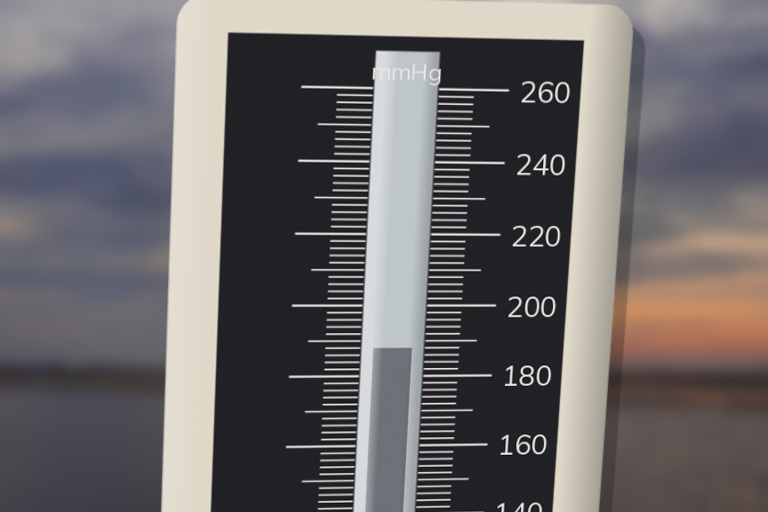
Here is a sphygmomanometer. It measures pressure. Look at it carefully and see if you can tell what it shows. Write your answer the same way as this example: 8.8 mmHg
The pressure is 188 mmHg
